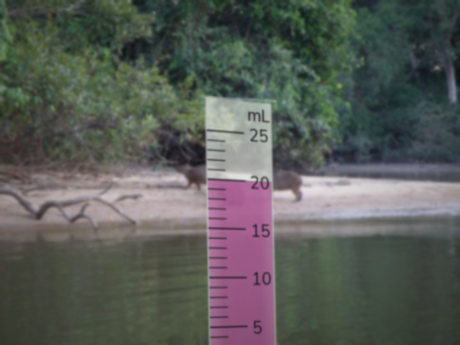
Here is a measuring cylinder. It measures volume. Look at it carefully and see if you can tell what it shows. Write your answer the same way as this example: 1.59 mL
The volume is 20 mL
